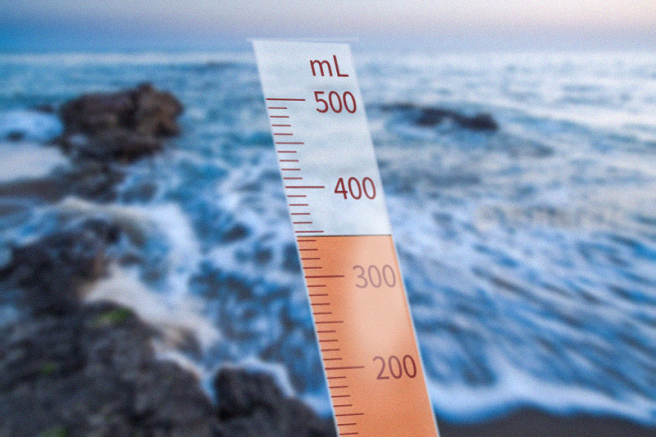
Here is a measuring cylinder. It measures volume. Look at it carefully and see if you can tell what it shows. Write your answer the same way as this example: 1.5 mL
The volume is 345 mL
